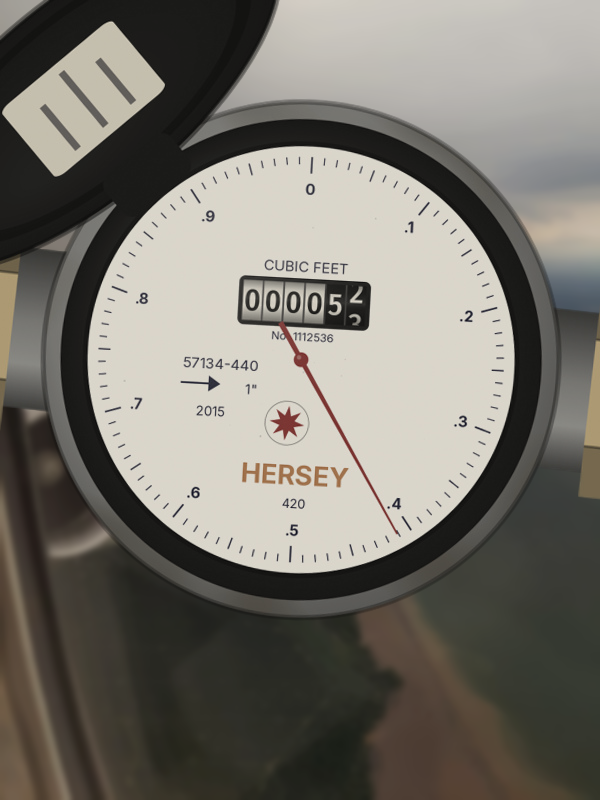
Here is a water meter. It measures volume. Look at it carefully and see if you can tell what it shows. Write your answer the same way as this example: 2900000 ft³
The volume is 52.41 ft³
